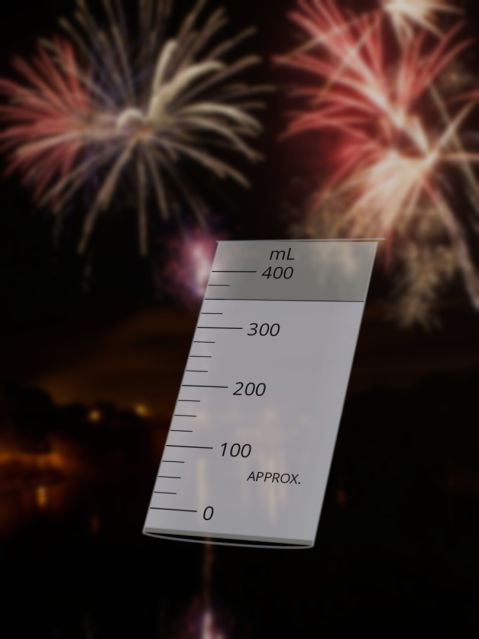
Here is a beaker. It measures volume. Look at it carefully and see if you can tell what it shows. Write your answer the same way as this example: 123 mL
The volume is 350 mL
